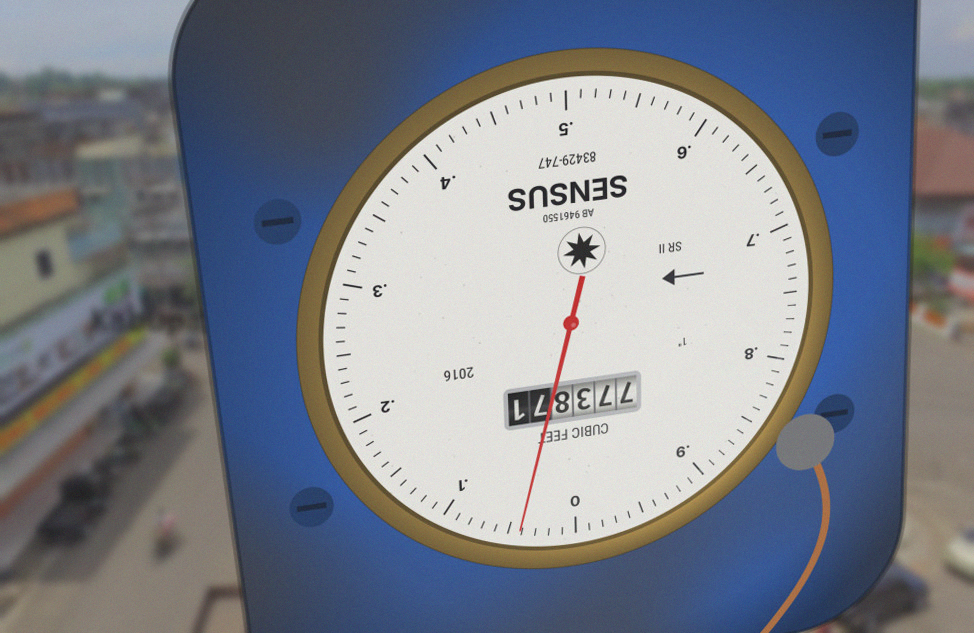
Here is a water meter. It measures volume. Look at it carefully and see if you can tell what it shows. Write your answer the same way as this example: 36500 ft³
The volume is 773871.04 ft³
